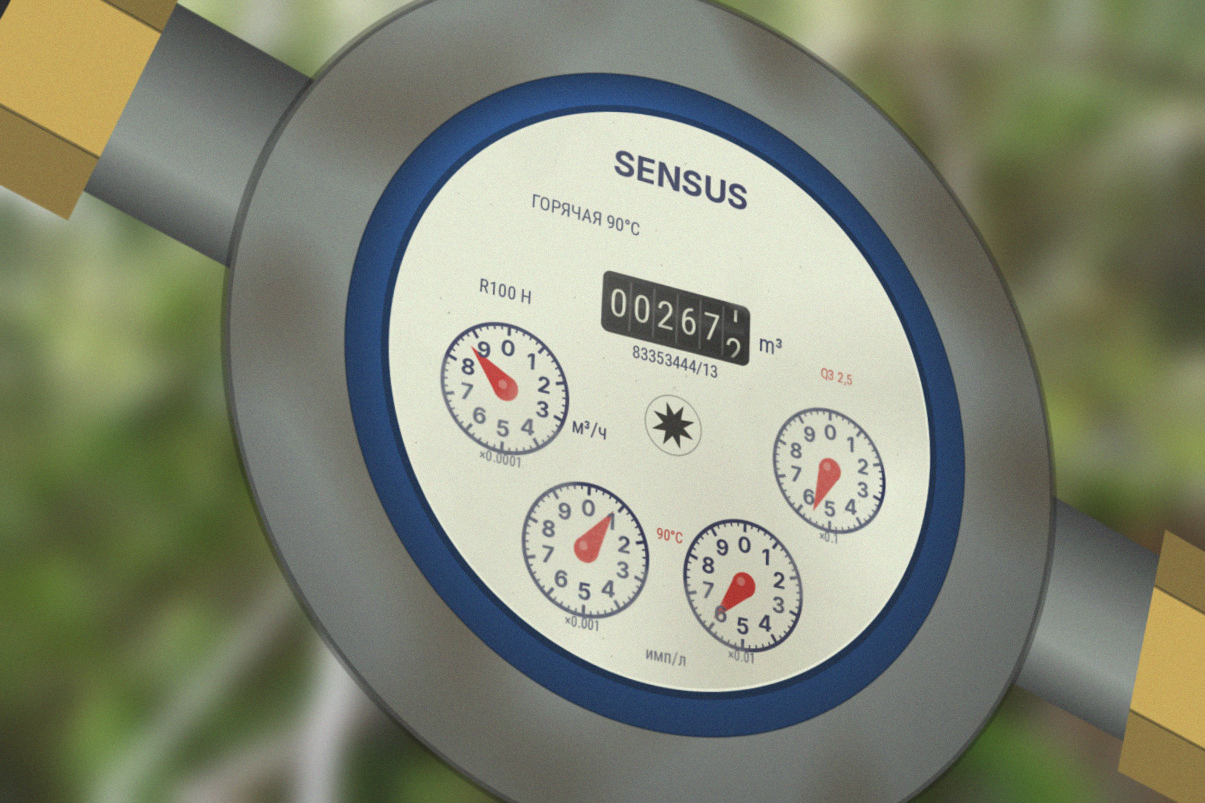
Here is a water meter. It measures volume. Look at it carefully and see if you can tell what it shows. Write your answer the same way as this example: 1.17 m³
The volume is 2671.5608 m³
